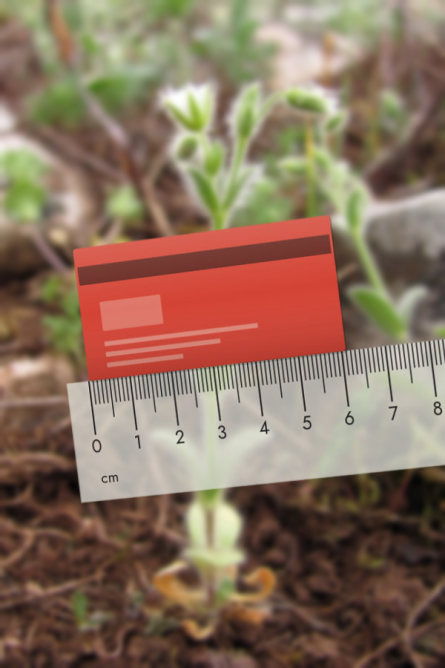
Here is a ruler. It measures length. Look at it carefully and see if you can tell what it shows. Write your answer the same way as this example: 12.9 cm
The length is 6.1 cm
